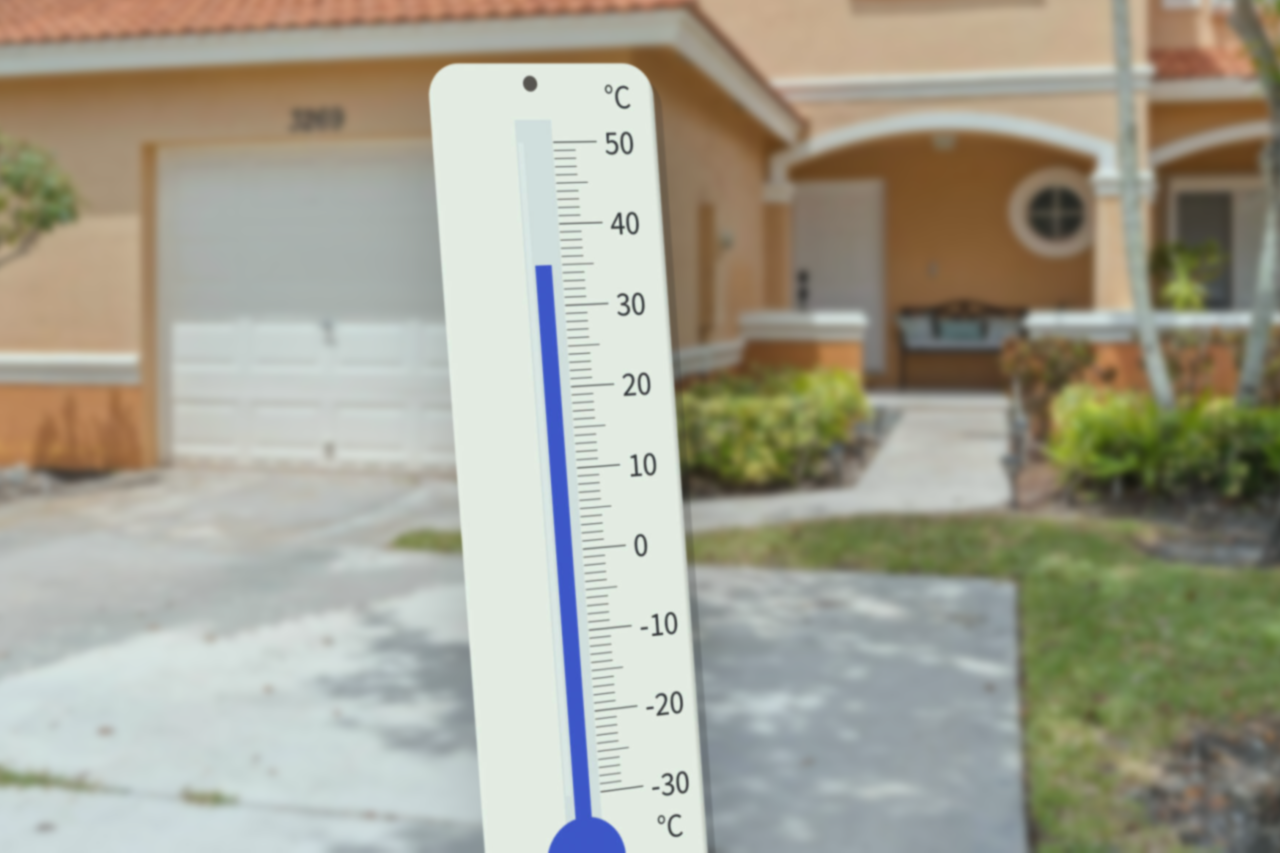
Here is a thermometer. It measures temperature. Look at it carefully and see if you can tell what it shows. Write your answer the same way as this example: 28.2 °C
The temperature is 35 °C
